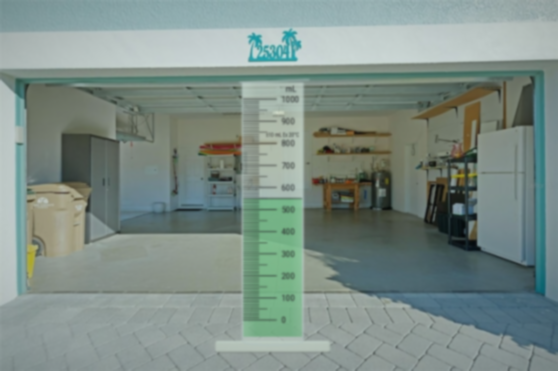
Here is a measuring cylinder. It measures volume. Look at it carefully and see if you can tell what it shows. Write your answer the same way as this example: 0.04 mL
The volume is 550 mL
